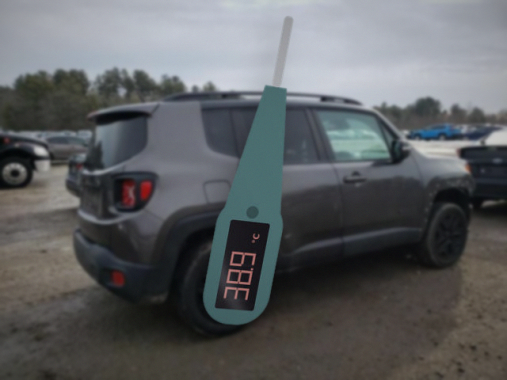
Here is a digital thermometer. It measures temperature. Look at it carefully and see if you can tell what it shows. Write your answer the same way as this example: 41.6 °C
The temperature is 38.9 °C
